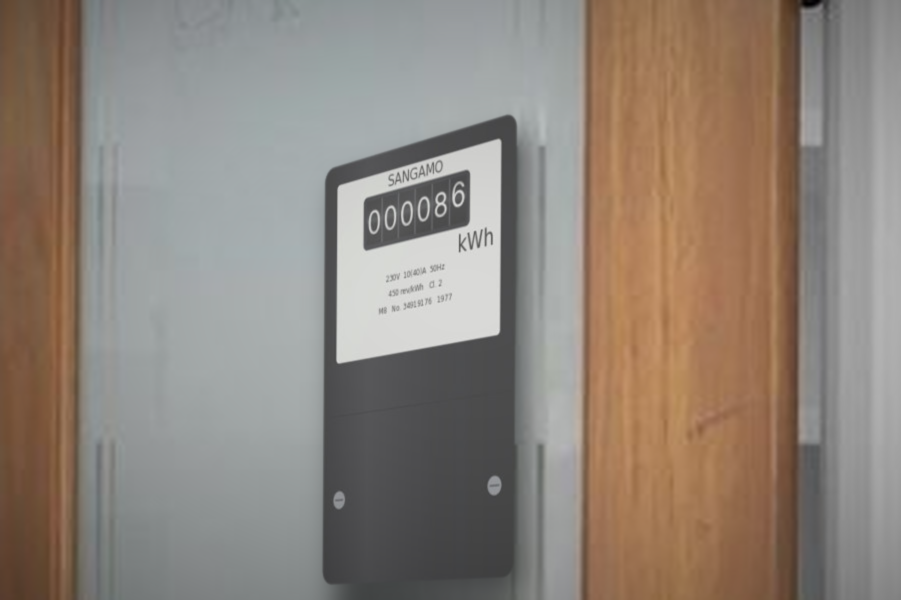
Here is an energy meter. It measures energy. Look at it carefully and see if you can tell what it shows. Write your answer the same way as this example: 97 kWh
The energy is 86 kWh
